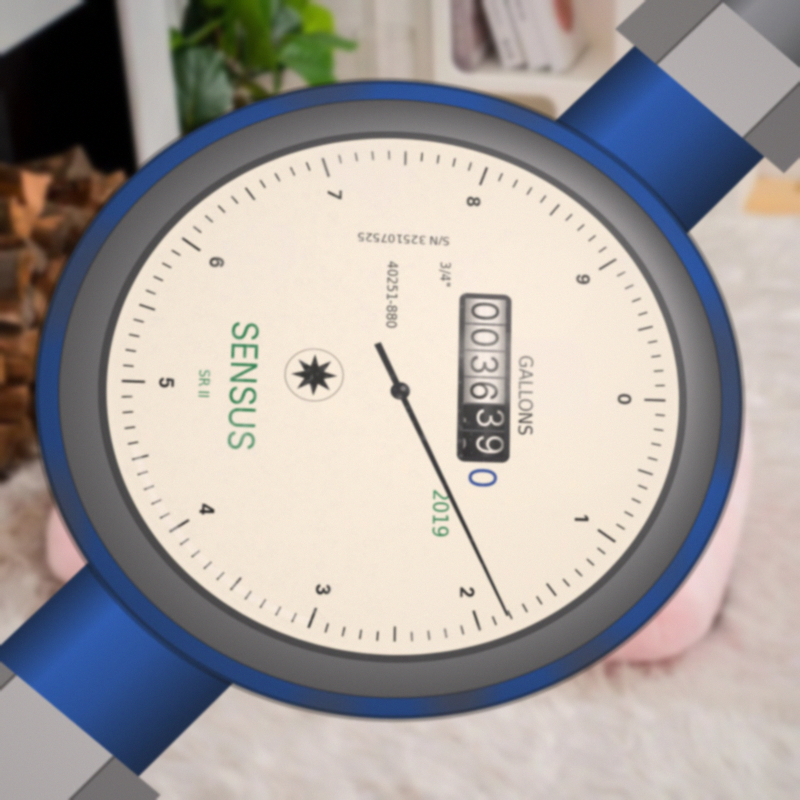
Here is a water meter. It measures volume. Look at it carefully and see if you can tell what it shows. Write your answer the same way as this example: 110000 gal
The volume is 36391.8 gal
